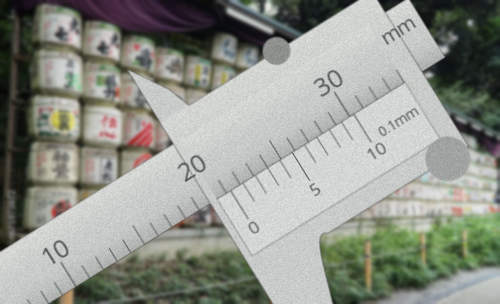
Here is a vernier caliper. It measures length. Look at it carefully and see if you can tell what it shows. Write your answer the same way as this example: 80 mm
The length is 21.3 mm
